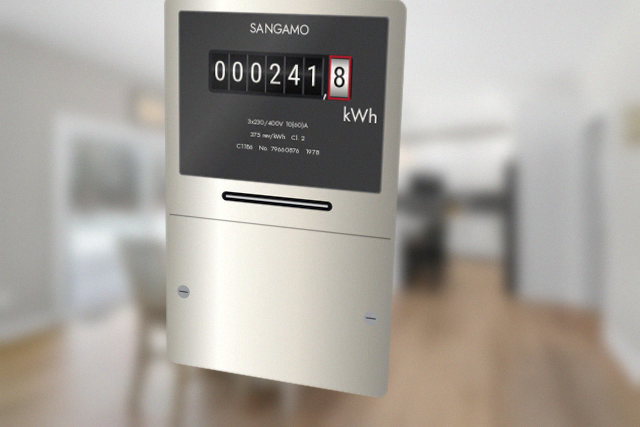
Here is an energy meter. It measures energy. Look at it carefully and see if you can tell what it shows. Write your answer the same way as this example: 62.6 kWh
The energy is 241.8 kWh
